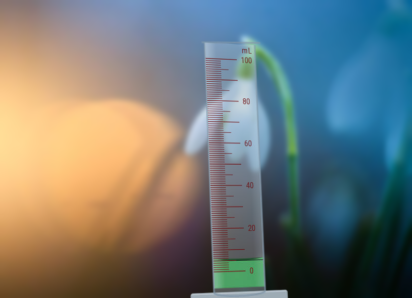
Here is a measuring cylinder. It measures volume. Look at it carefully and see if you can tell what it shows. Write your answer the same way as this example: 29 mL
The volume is 5 mL
